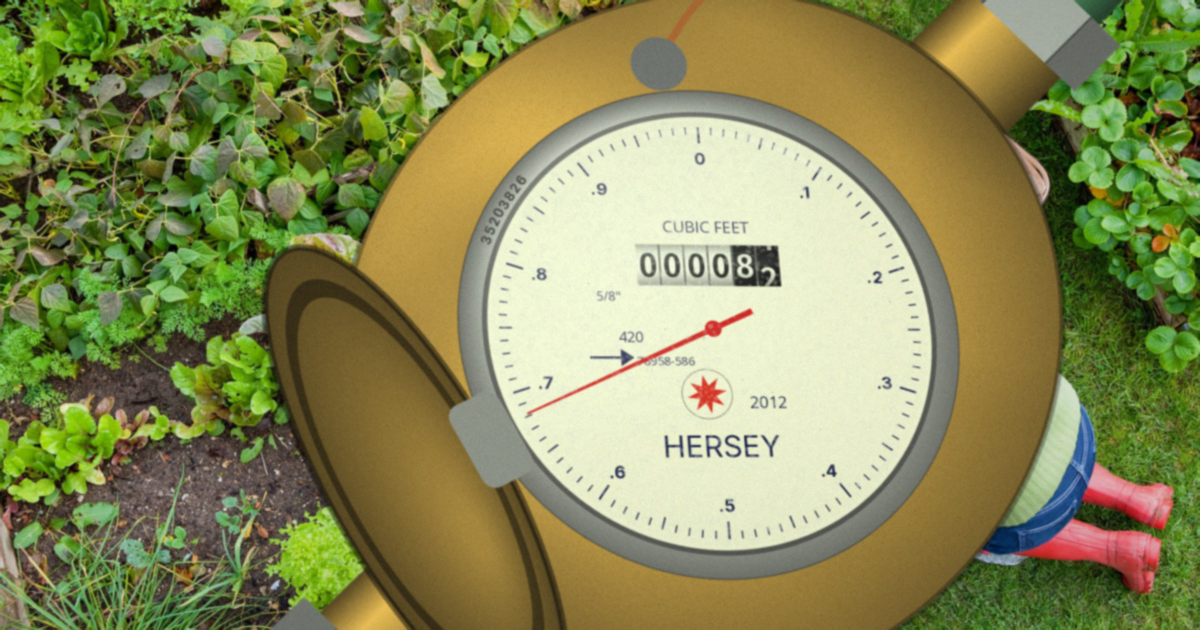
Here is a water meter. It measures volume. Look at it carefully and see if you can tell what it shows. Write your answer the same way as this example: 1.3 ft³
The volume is 81.68 ft³
